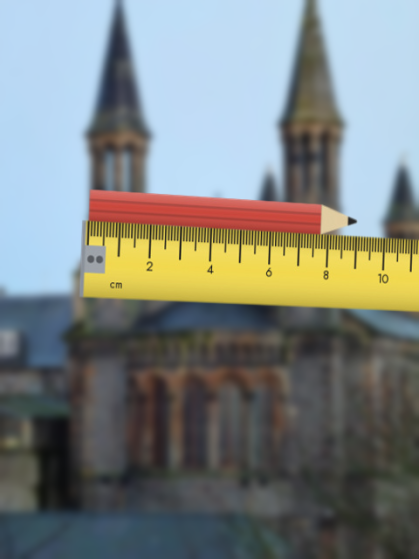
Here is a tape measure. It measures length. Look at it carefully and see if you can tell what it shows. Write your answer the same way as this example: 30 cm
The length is 9 cm
